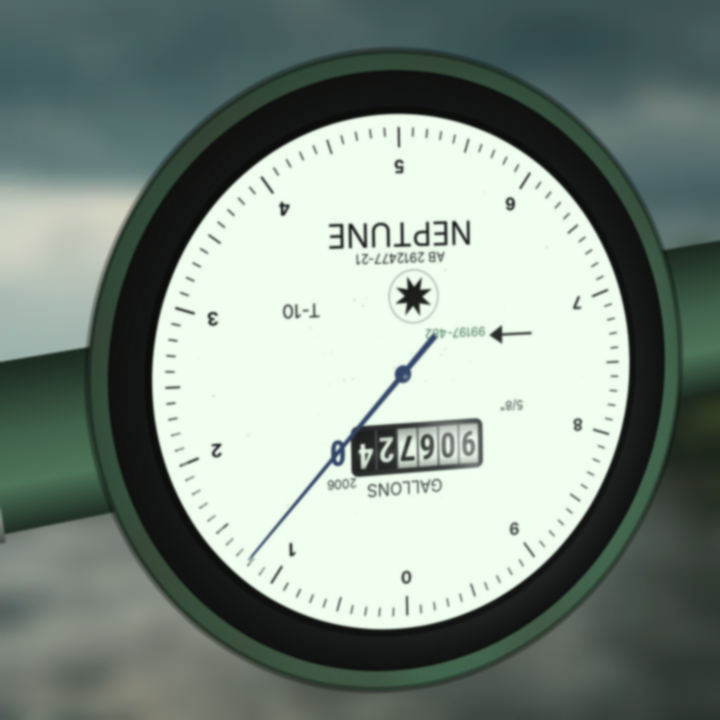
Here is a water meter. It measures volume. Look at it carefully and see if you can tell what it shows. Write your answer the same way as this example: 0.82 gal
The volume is 9067241.2 gal
